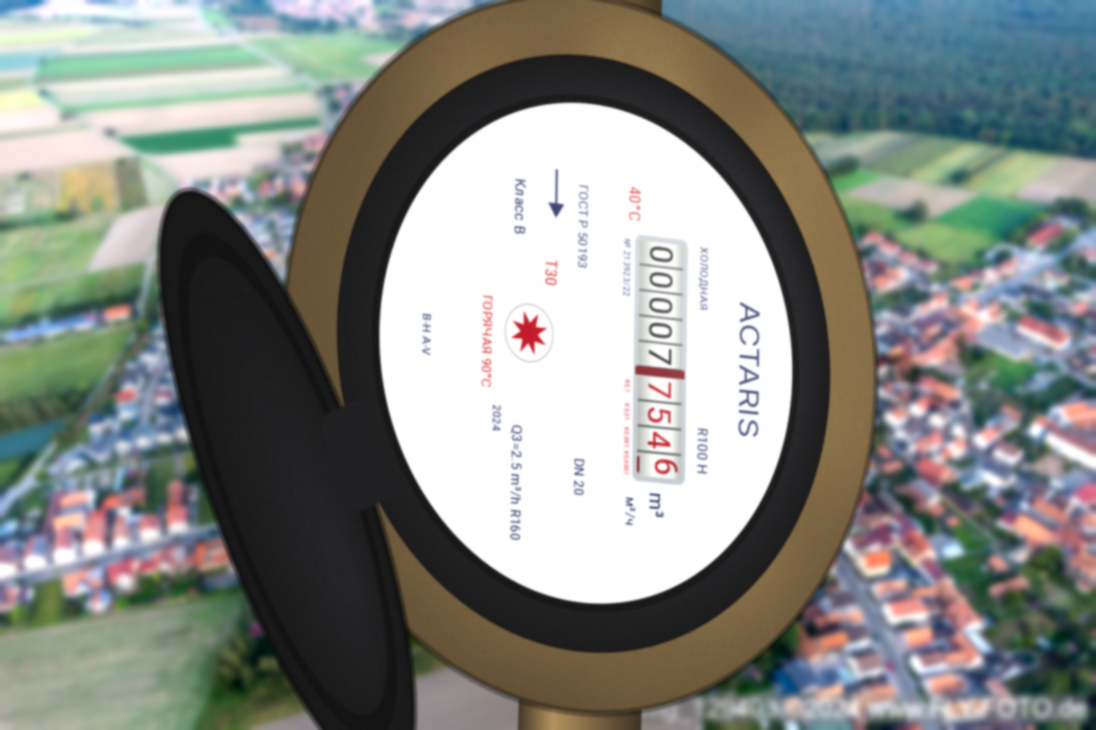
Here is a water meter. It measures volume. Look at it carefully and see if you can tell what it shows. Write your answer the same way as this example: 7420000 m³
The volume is 7.7546 m³
